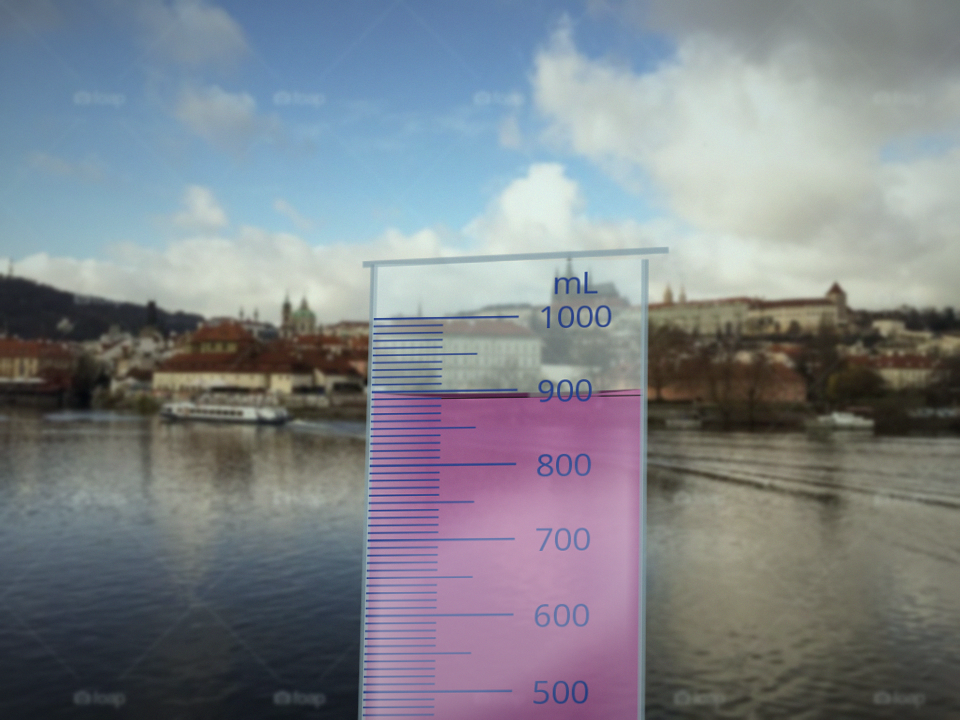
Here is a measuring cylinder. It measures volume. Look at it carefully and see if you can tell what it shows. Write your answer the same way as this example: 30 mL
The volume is 890 mL
